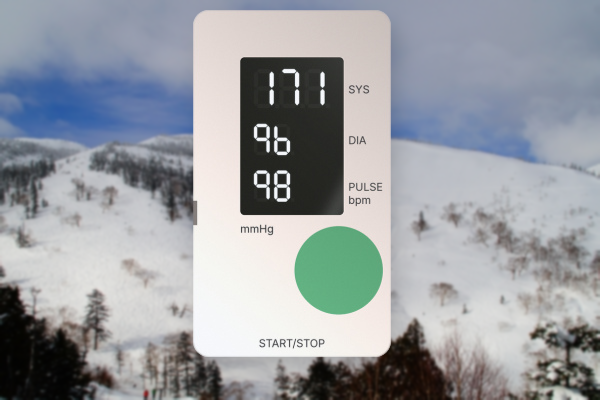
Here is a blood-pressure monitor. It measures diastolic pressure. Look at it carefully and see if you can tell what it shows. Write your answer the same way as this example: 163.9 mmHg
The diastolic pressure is 96 mmHg
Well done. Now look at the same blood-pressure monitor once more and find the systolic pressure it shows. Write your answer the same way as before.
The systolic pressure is 171 mmHg
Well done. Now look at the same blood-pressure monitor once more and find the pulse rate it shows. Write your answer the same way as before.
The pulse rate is 98 bpm
